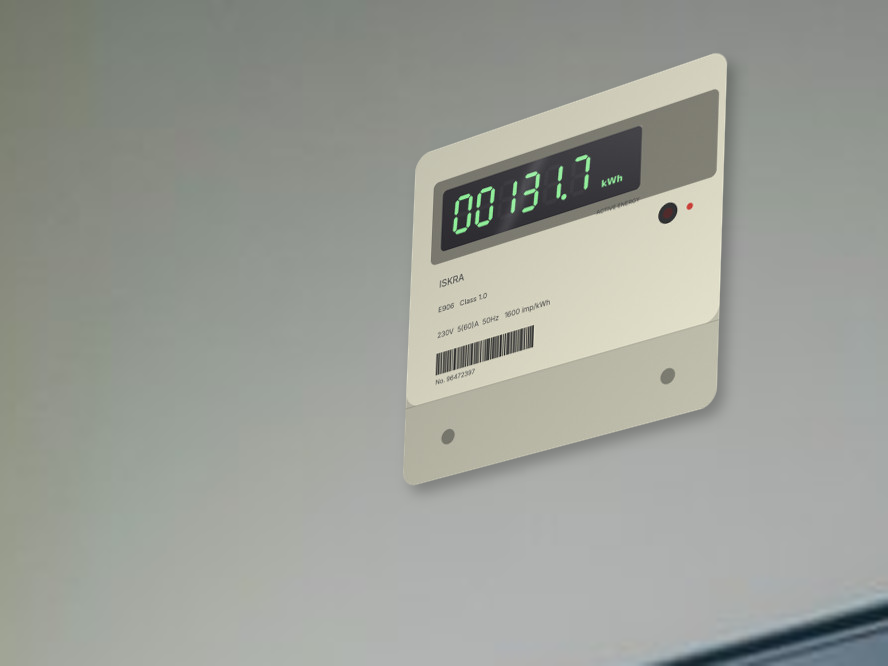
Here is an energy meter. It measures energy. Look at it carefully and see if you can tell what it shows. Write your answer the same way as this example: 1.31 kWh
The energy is 131.7 kWh
